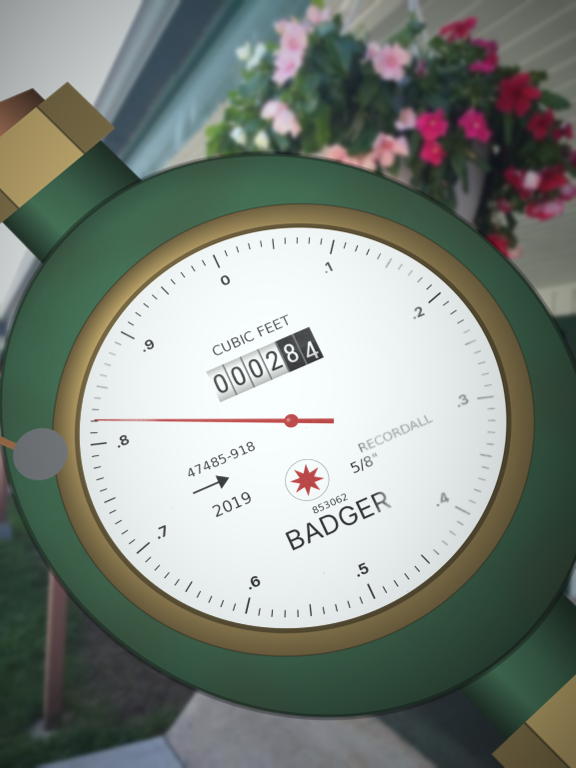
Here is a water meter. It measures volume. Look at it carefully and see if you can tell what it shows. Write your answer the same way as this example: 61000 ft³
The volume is 283.82 ft³
